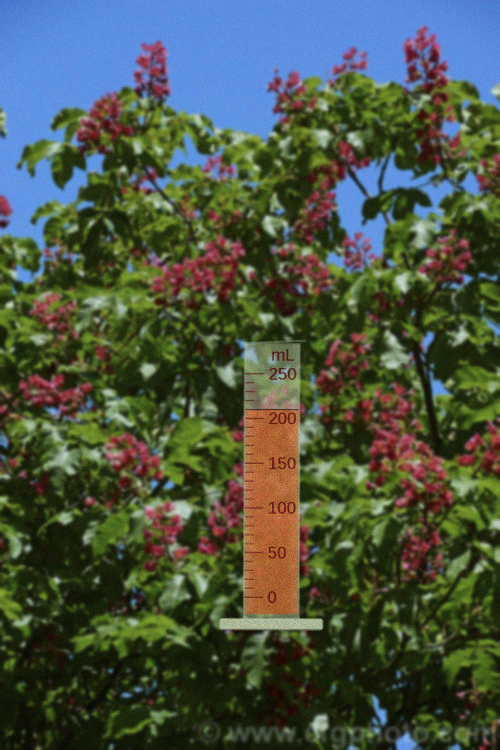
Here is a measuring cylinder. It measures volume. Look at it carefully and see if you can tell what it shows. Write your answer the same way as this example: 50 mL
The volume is 210 mL
